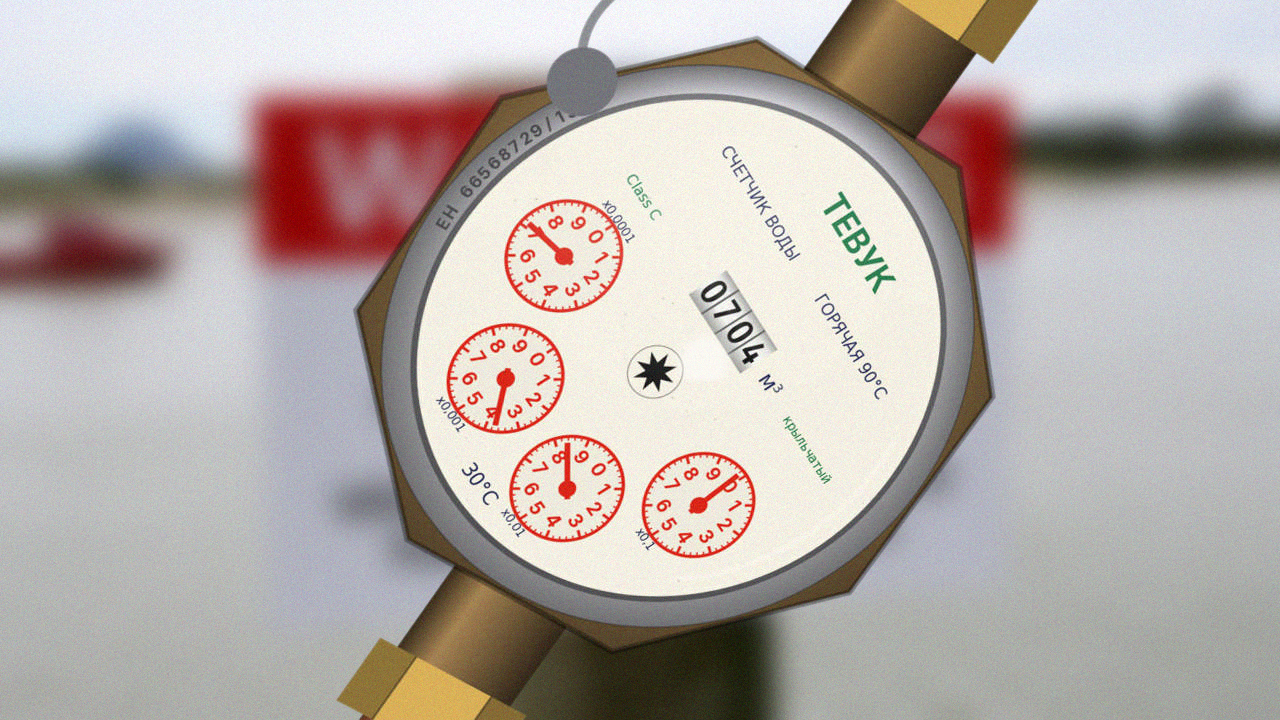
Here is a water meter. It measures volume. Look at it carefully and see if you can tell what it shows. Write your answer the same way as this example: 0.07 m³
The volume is 703.9837 m³
